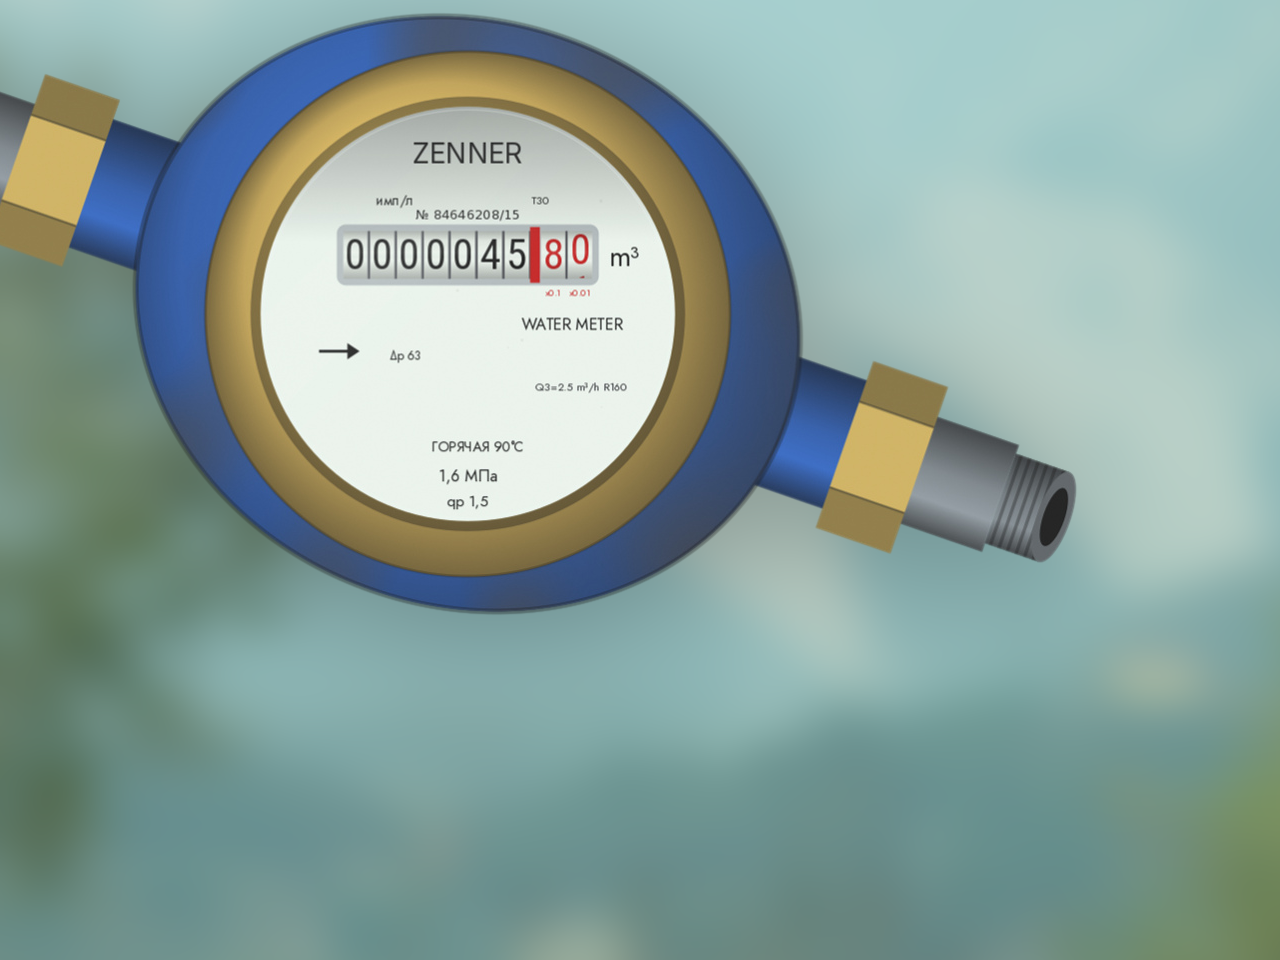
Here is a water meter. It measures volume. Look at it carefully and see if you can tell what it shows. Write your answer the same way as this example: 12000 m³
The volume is 45.80 m³
